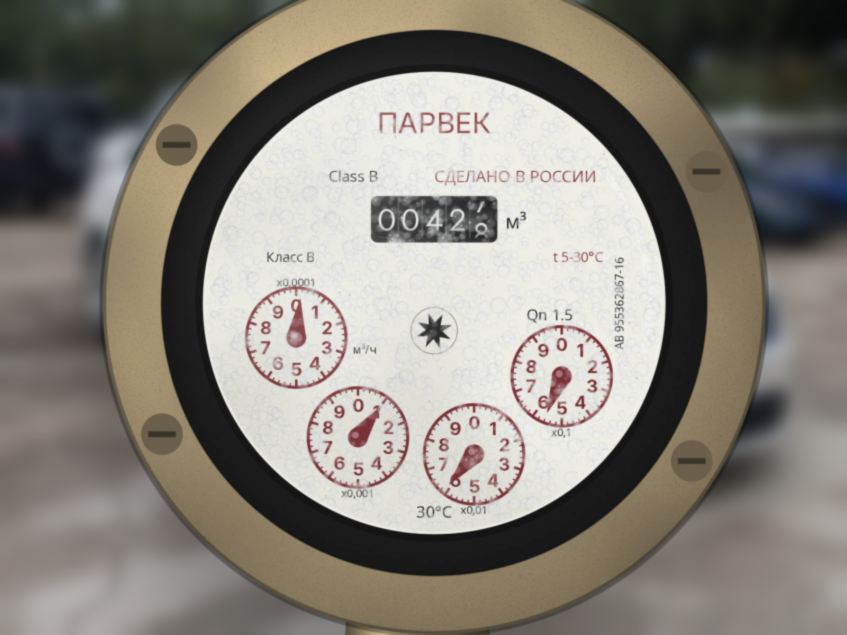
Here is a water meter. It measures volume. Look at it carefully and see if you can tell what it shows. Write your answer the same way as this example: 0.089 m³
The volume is 427.5610 m³
